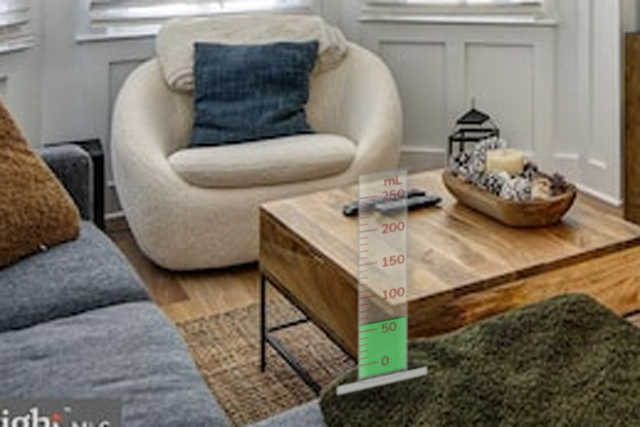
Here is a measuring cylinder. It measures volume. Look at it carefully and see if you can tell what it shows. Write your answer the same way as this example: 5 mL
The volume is 60 mL
